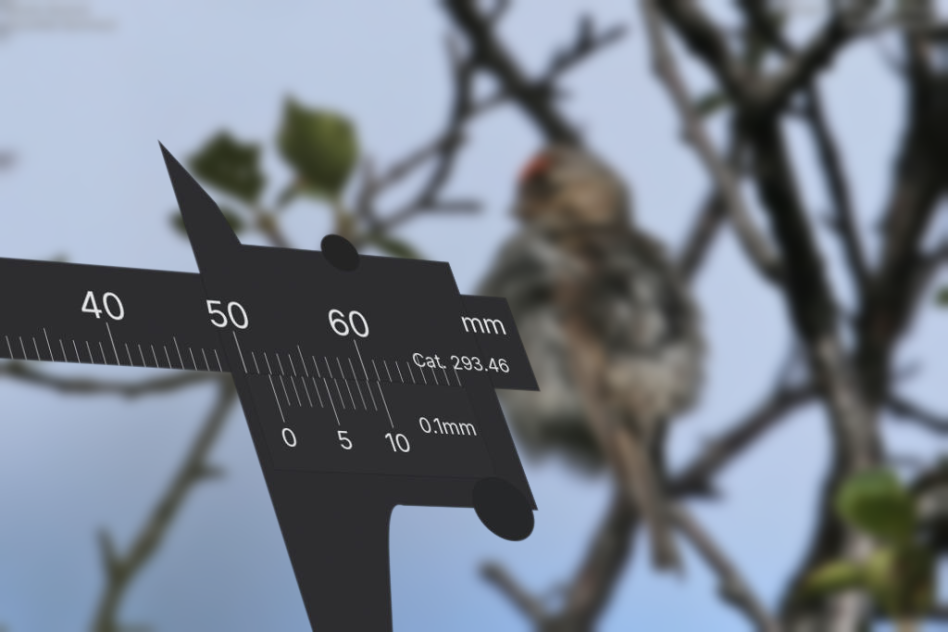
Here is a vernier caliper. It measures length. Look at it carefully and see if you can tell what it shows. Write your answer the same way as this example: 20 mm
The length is 51.8 mm
